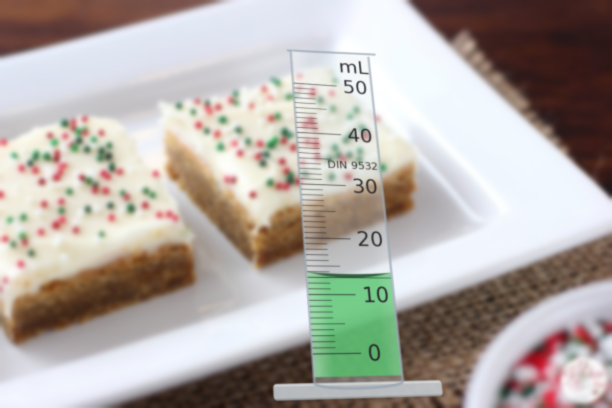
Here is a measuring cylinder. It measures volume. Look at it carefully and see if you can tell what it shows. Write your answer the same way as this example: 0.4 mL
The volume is 13 mL
